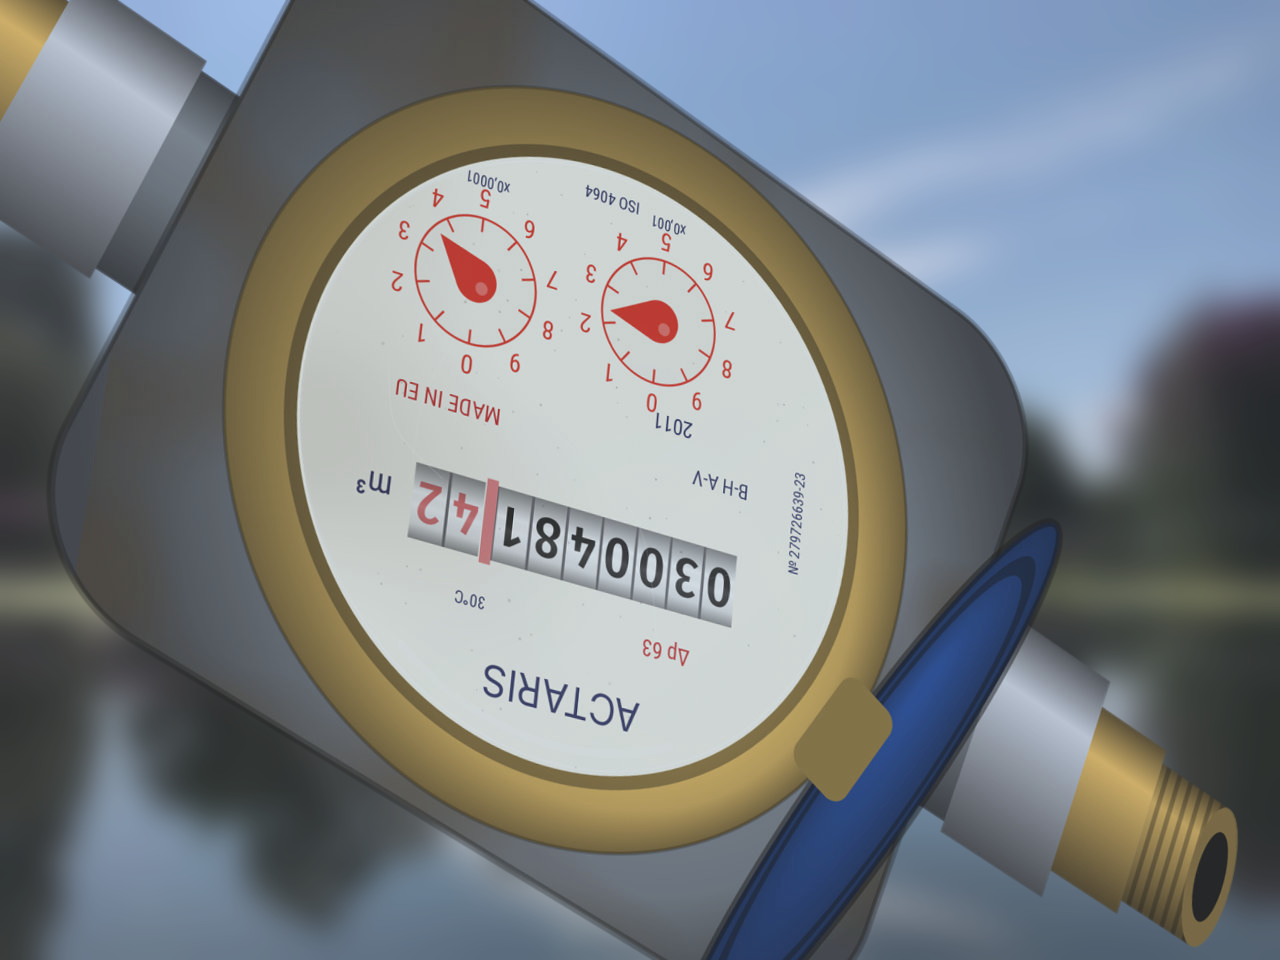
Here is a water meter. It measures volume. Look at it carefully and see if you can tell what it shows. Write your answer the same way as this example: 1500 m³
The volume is 300481.4223 m³
